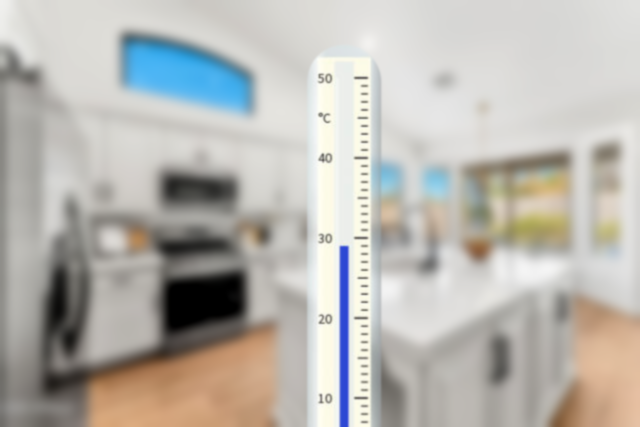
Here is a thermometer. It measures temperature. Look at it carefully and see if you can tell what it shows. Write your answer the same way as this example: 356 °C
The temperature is 29 °C
